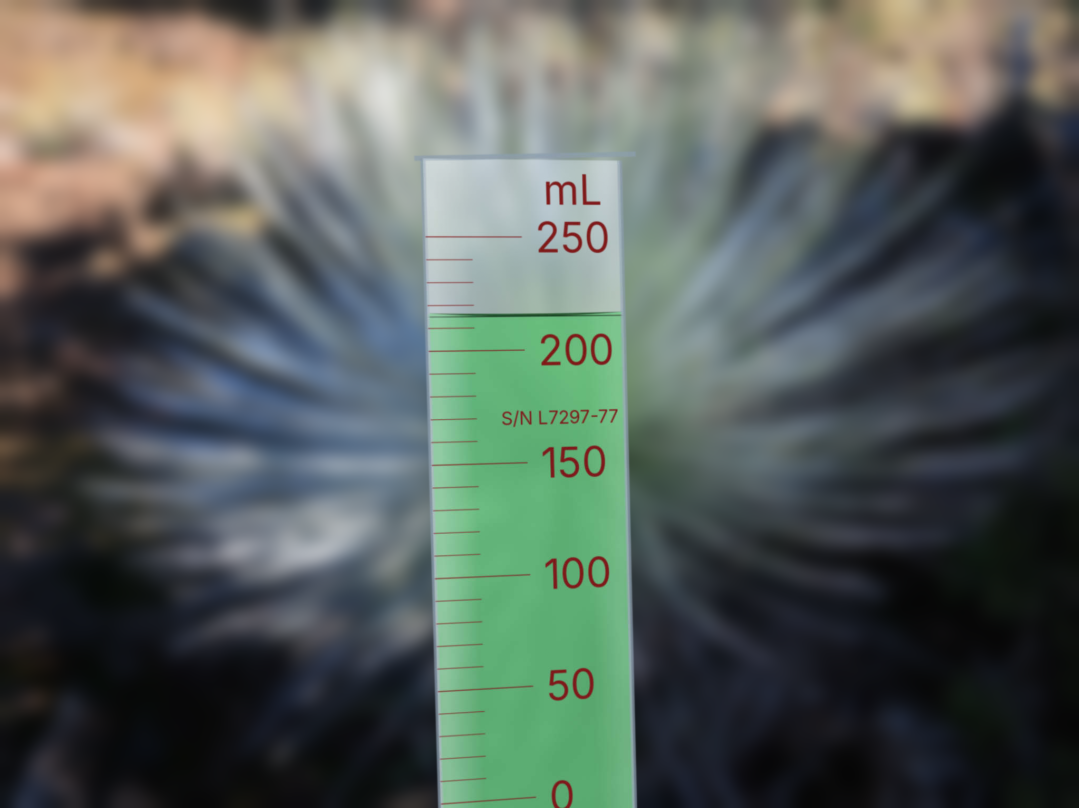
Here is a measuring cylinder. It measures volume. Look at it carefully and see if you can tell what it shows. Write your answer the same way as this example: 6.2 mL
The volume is 215 mL
